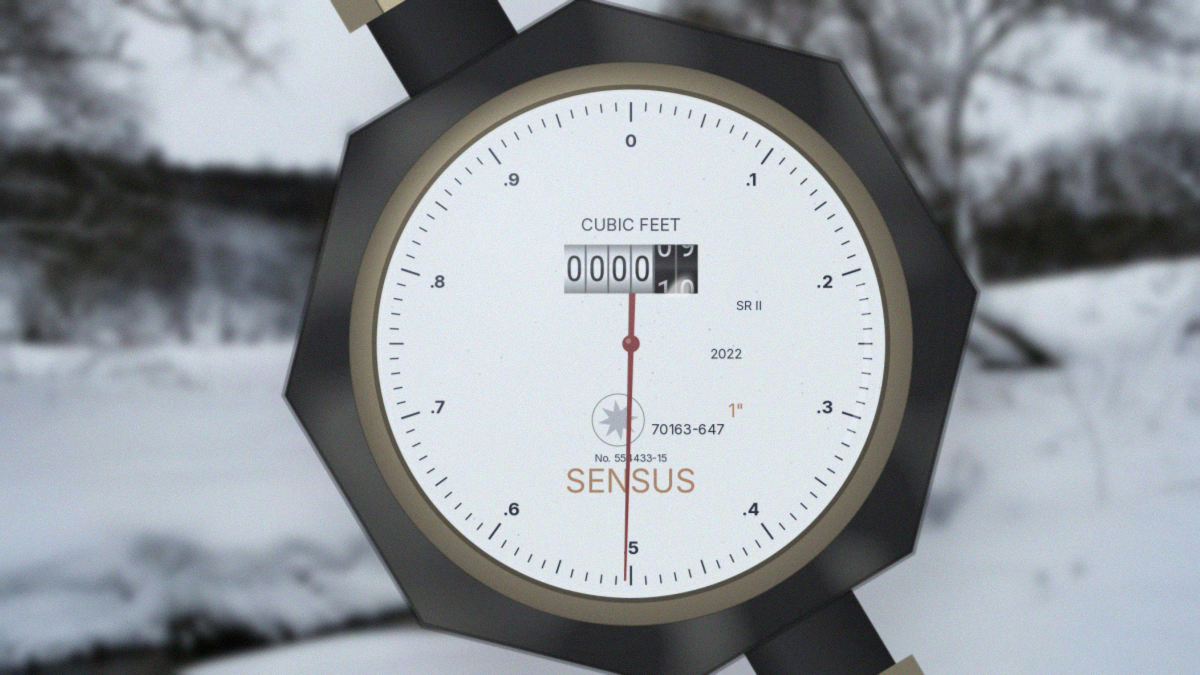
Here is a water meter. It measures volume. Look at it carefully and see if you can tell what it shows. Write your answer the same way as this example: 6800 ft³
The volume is 9.50 ft³
